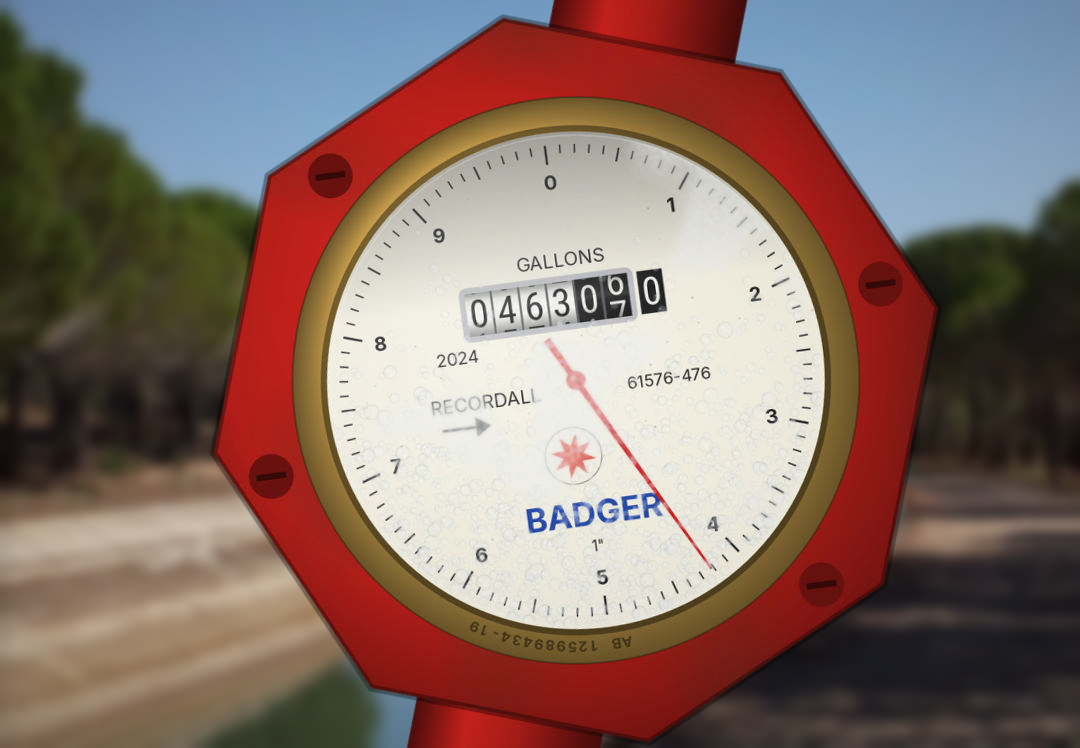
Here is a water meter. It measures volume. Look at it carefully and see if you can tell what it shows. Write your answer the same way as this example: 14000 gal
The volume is 463064.2 gal
